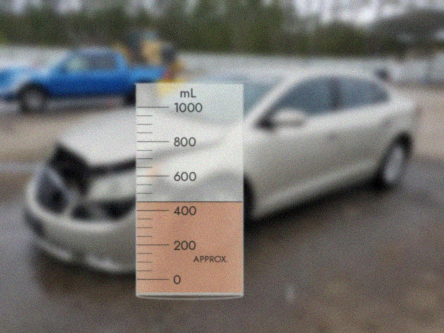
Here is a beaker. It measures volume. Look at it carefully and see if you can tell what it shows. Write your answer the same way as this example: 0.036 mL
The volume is 450 mL
